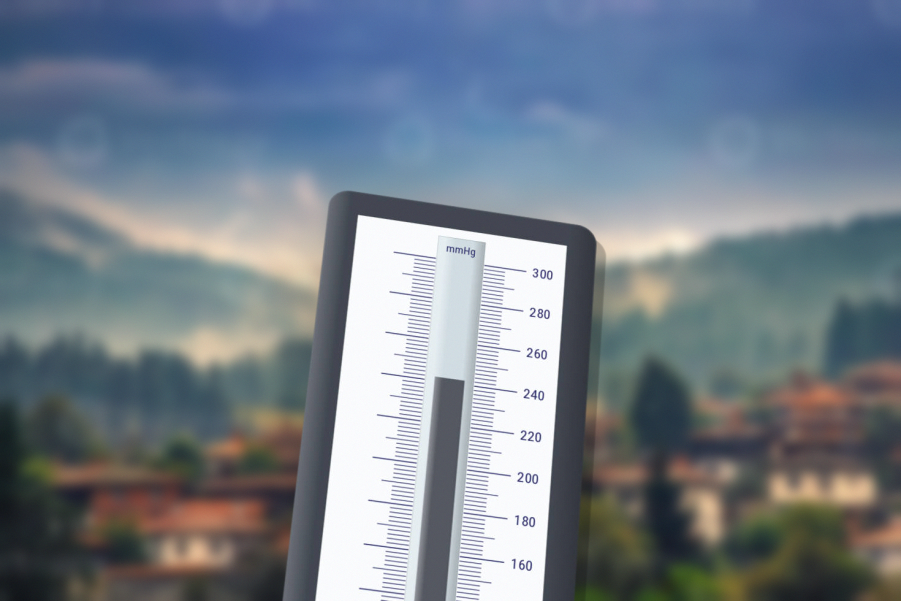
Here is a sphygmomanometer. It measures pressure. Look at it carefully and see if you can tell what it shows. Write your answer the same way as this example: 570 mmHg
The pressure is 242 mmHg
